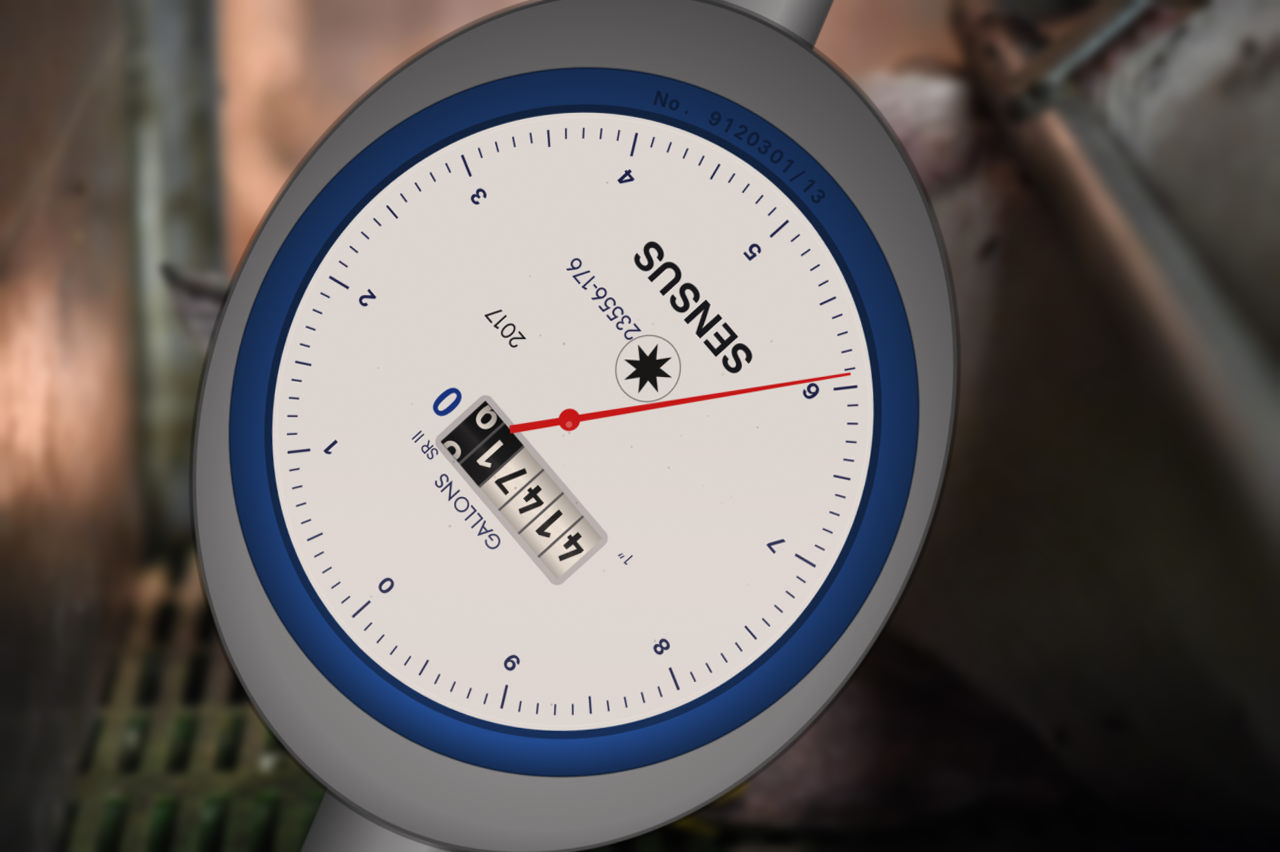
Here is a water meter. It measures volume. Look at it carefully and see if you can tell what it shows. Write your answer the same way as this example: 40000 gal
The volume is 4147185.9 gal
